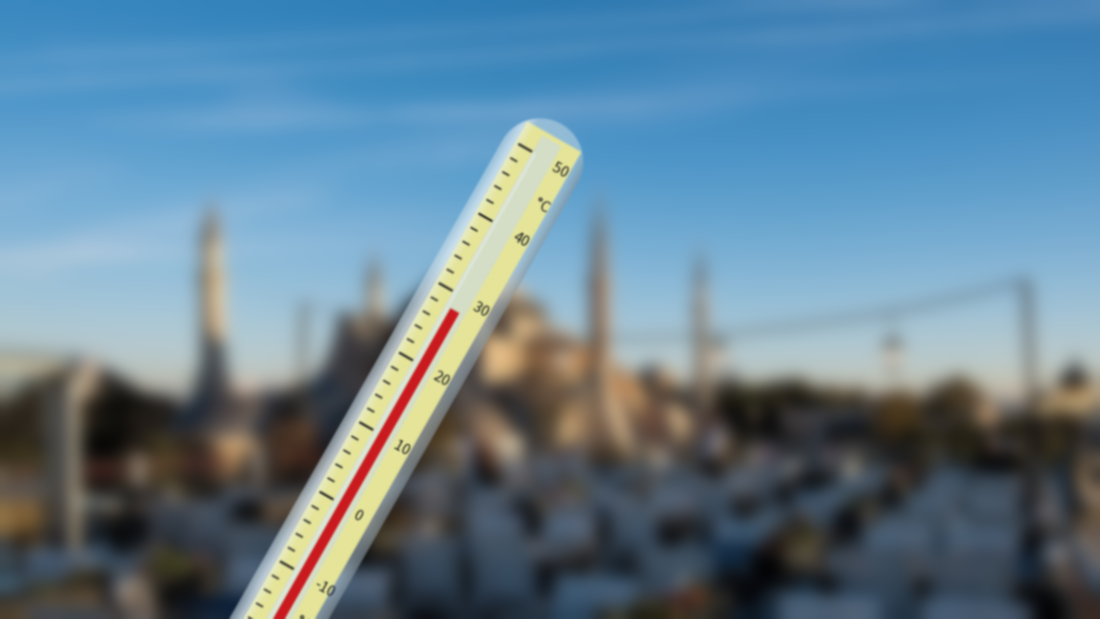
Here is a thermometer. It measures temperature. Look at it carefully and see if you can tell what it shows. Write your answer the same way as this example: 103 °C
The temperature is 28 °C
